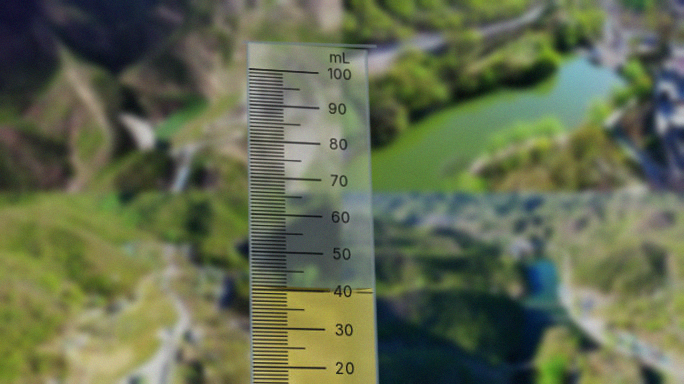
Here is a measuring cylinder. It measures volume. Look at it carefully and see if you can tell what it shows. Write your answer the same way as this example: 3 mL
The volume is 40 mL
